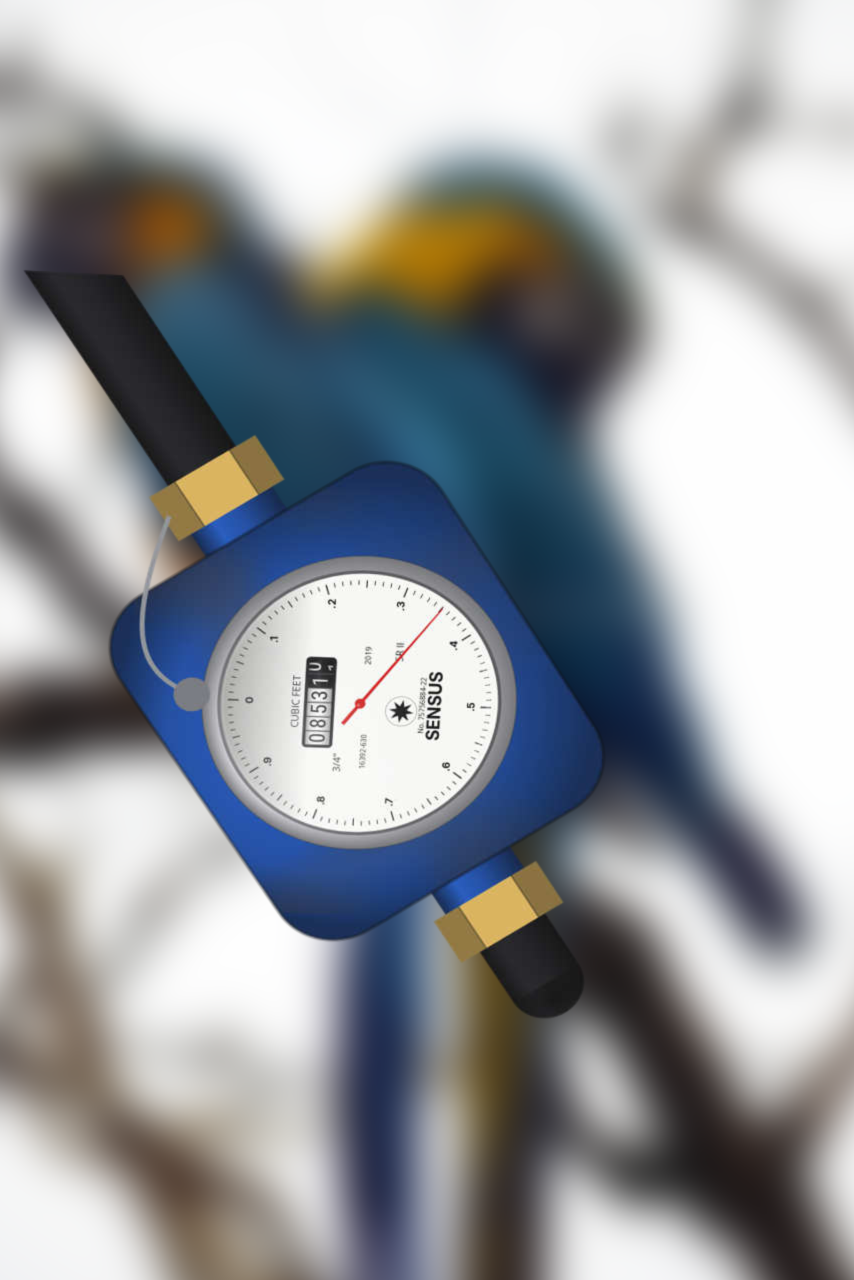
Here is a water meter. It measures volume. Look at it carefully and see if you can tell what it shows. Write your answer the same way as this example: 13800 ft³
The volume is 85310.35 ft³
